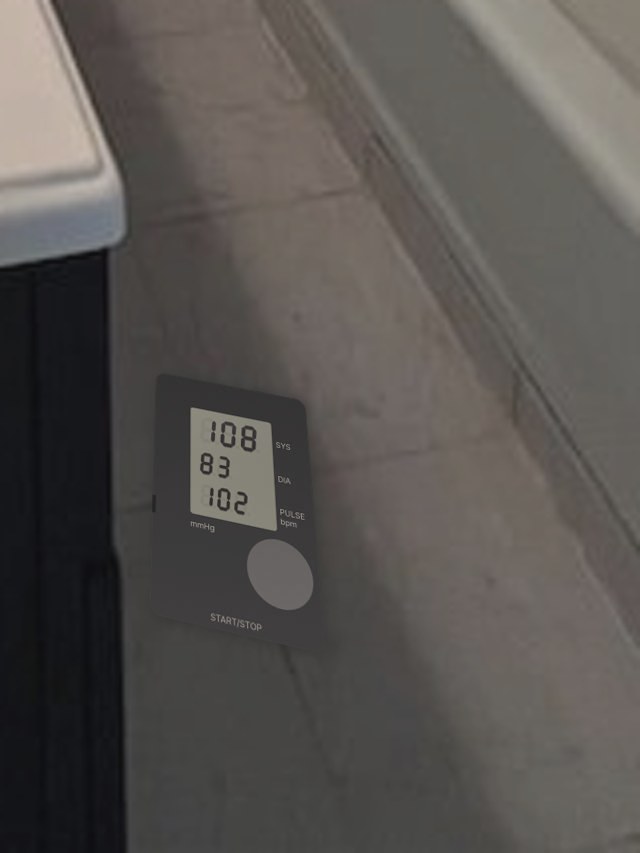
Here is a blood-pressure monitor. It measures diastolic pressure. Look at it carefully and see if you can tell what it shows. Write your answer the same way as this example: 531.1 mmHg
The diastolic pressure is 83 mmHg
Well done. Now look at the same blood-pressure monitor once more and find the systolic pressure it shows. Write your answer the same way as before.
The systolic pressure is 108 mmHg
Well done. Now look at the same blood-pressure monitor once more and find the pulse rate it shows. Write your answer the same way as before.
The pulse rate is 102 bpm
